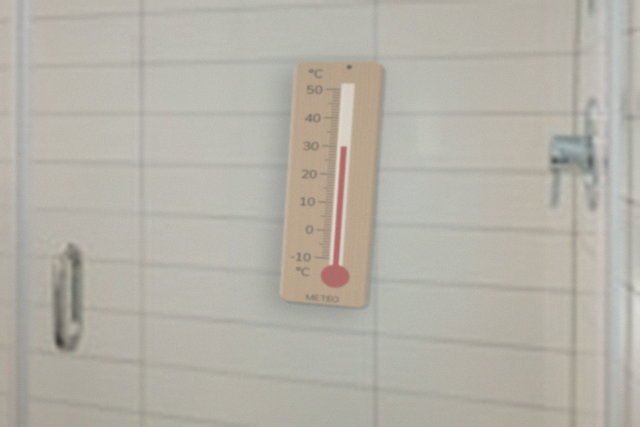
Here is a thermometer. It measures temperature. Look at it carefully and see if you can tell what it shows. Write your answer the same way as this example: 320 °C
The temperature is 30 °C
